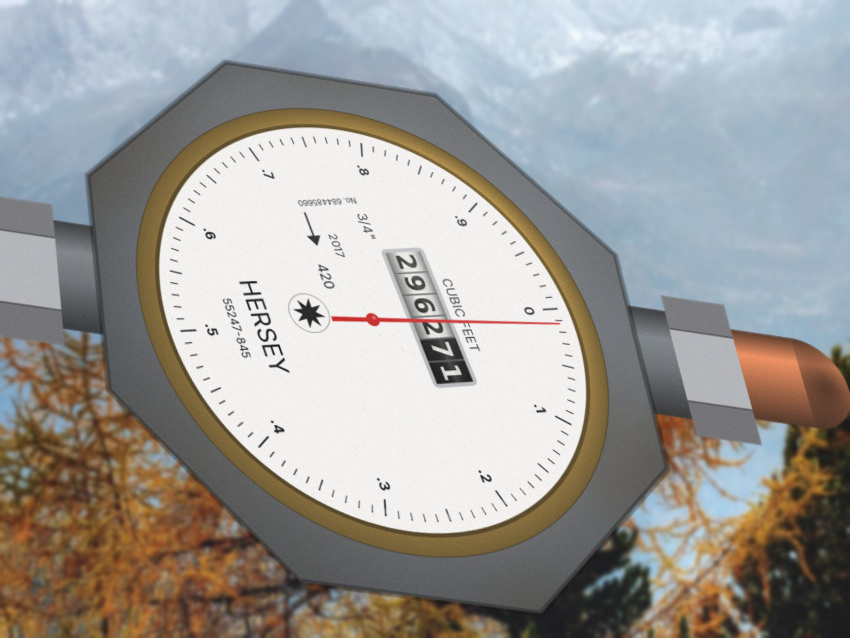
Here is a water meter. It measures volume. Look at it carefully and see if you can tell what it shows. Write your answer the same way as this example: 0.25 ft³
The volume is 296271.01 ft³
